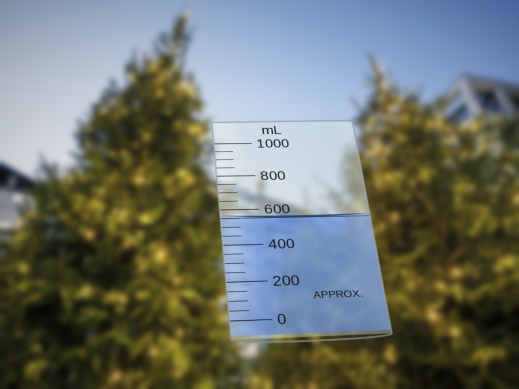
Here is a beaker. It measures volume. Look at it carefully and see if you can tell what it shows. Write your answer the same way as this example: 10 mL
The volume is 550 mL
